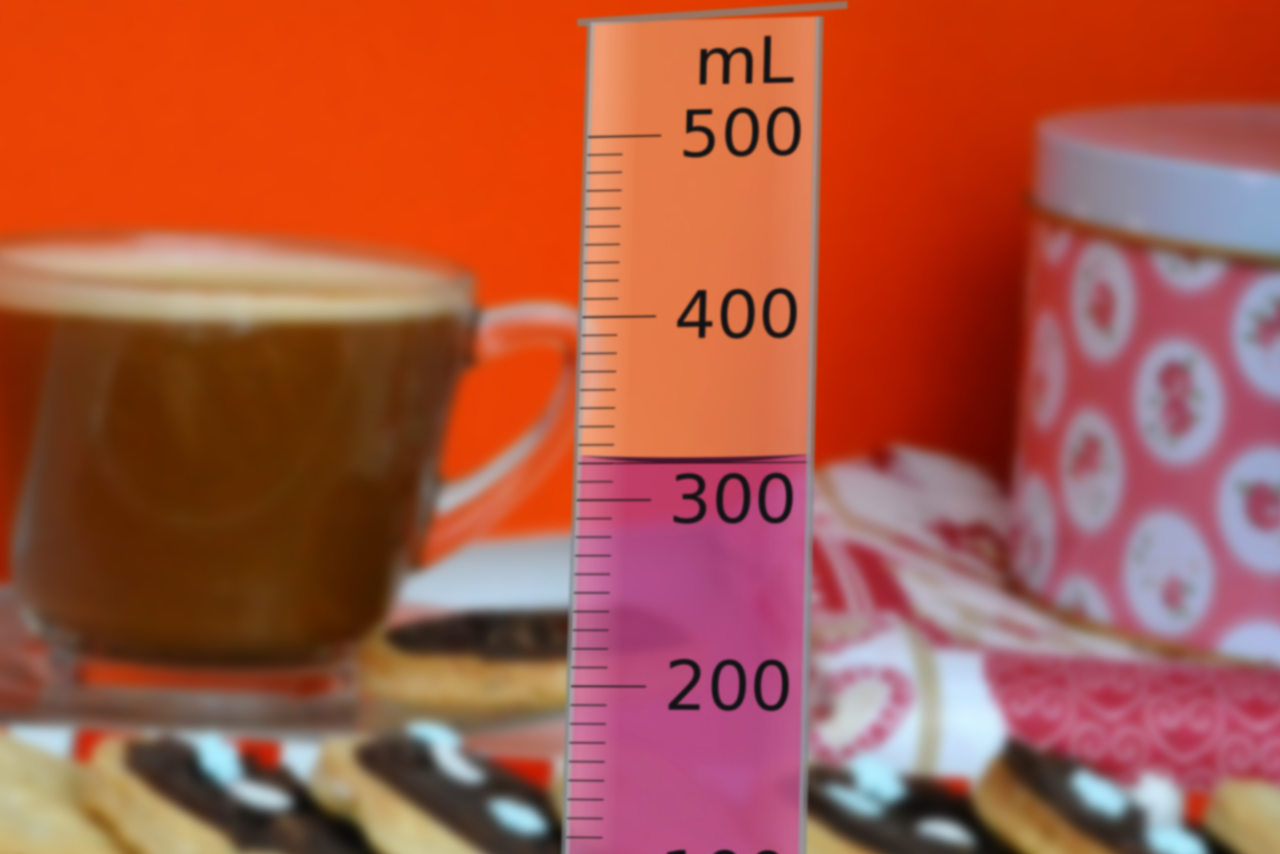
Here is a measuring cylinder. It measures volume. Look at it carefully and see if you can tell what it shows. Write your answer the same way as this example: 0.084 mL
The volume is 320 mL
